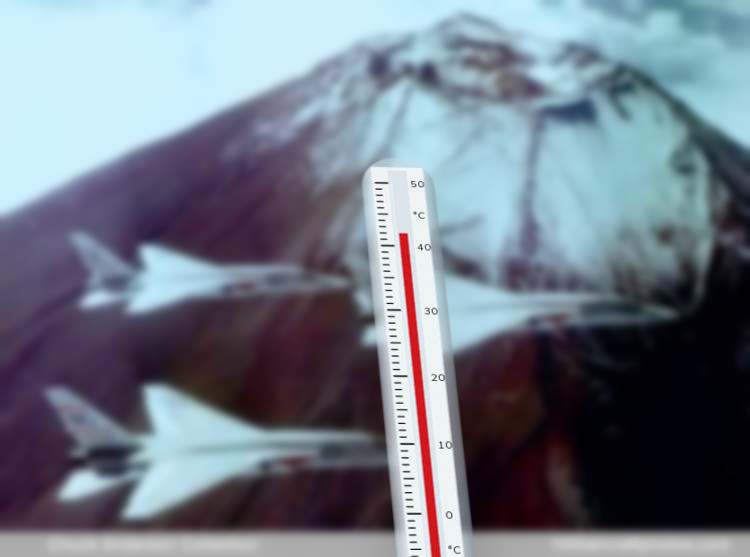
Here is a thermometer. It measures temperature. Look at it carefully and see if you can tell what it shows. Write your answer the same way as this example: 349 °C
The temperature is 42 °C
